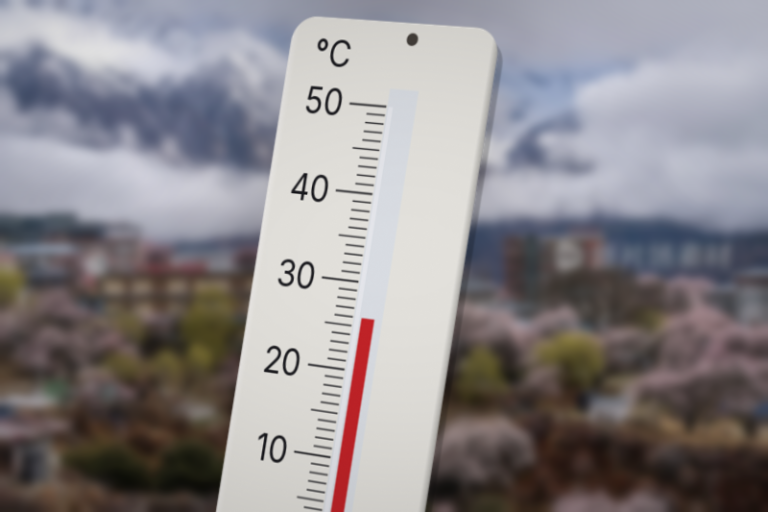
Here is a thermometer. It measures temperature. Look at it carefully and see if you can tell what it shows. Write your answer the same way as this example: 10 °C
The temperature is 26 °C
